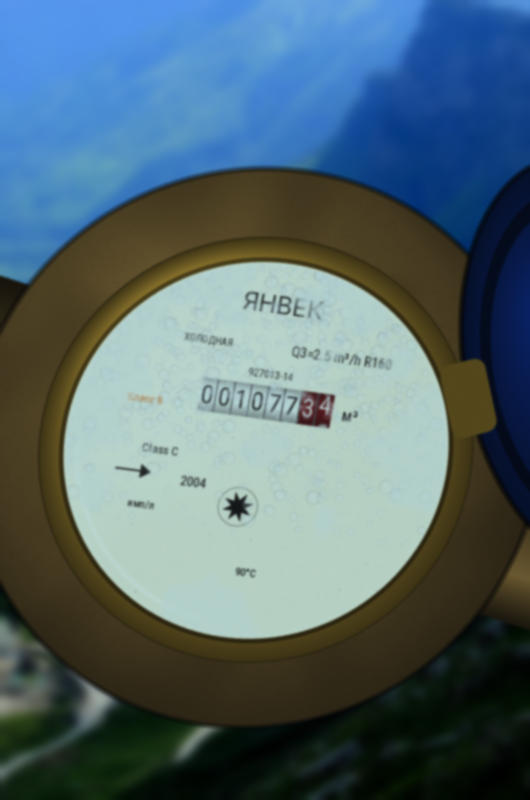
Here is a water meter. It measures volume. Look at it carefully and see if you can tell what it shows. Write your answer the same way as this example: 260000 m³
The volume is 1077.34 m³
